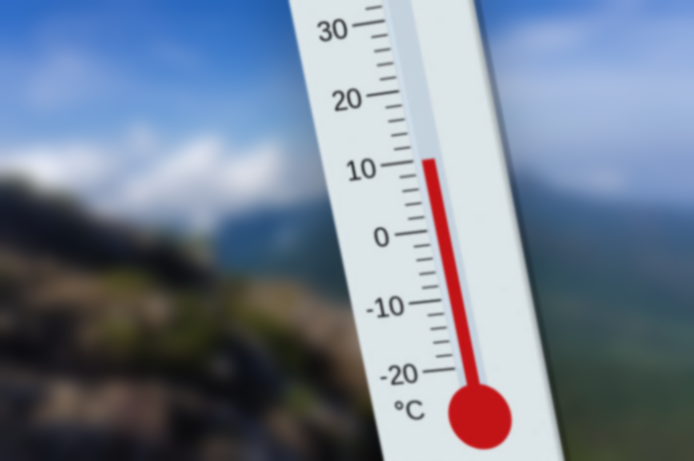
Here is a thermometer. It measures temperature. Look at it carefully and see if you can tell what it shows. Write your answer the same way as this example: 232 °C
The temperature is 10 °C
